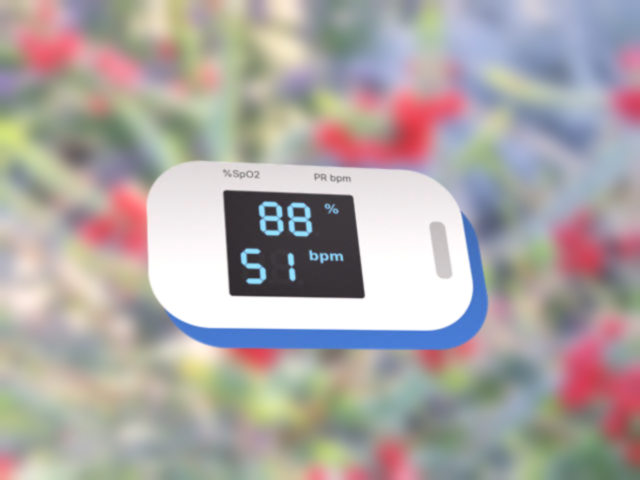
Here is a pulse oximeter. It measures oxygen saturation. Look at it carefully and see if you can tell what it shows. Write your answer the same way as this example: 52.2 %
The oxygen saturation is 88 %
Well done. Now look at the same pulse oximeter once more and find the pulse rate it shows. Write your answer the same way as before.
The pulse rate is 51 bpm
